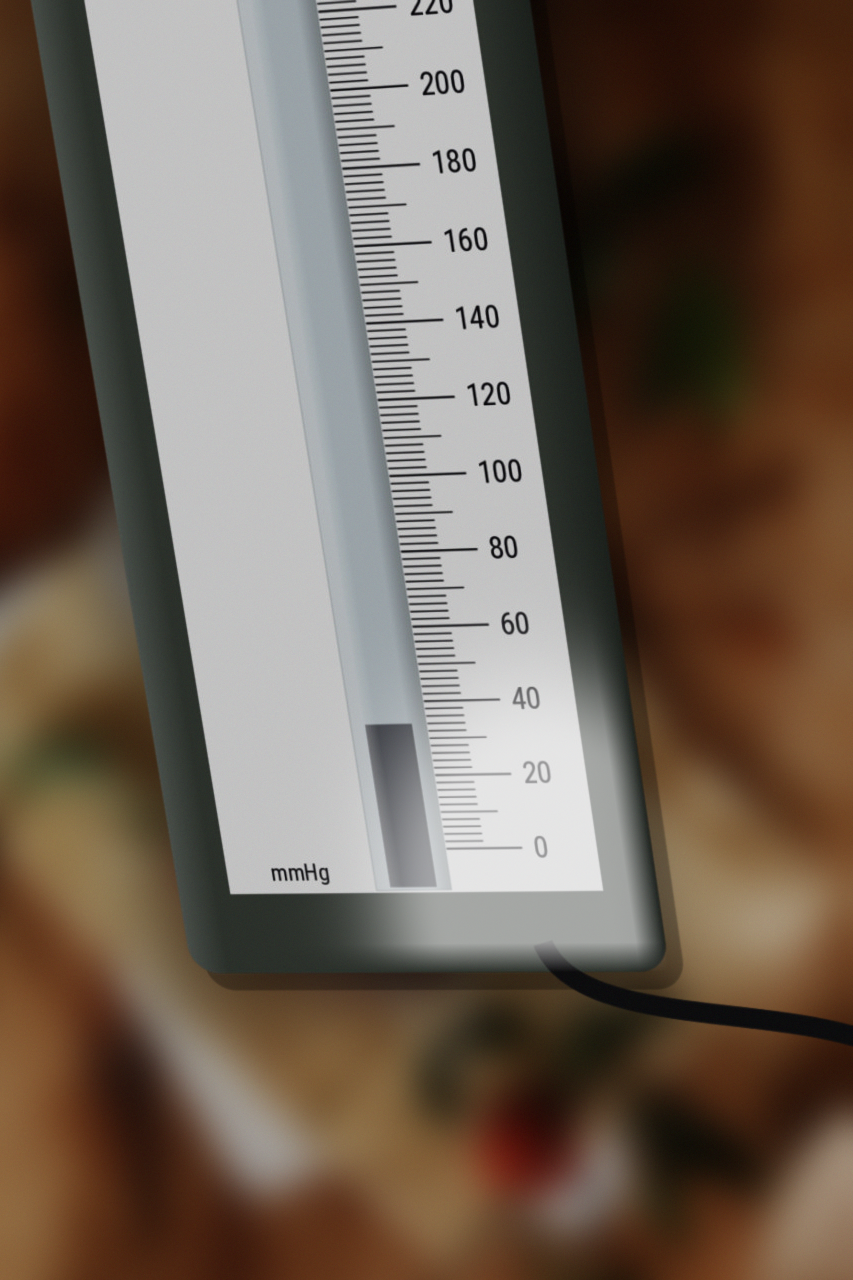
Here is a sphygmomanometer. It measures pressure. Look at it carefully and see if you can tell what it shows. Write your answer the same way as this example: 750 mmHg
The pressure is 34 mmHg
